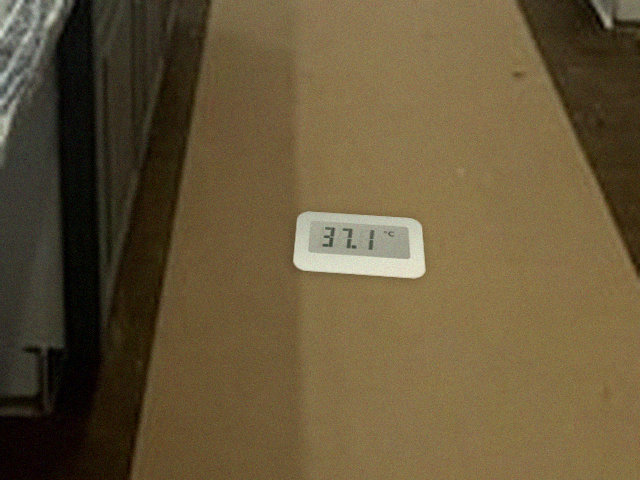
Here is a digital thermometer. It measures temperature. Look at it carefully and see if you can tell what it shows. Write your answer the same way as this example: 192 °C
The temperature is 37.1 °C
